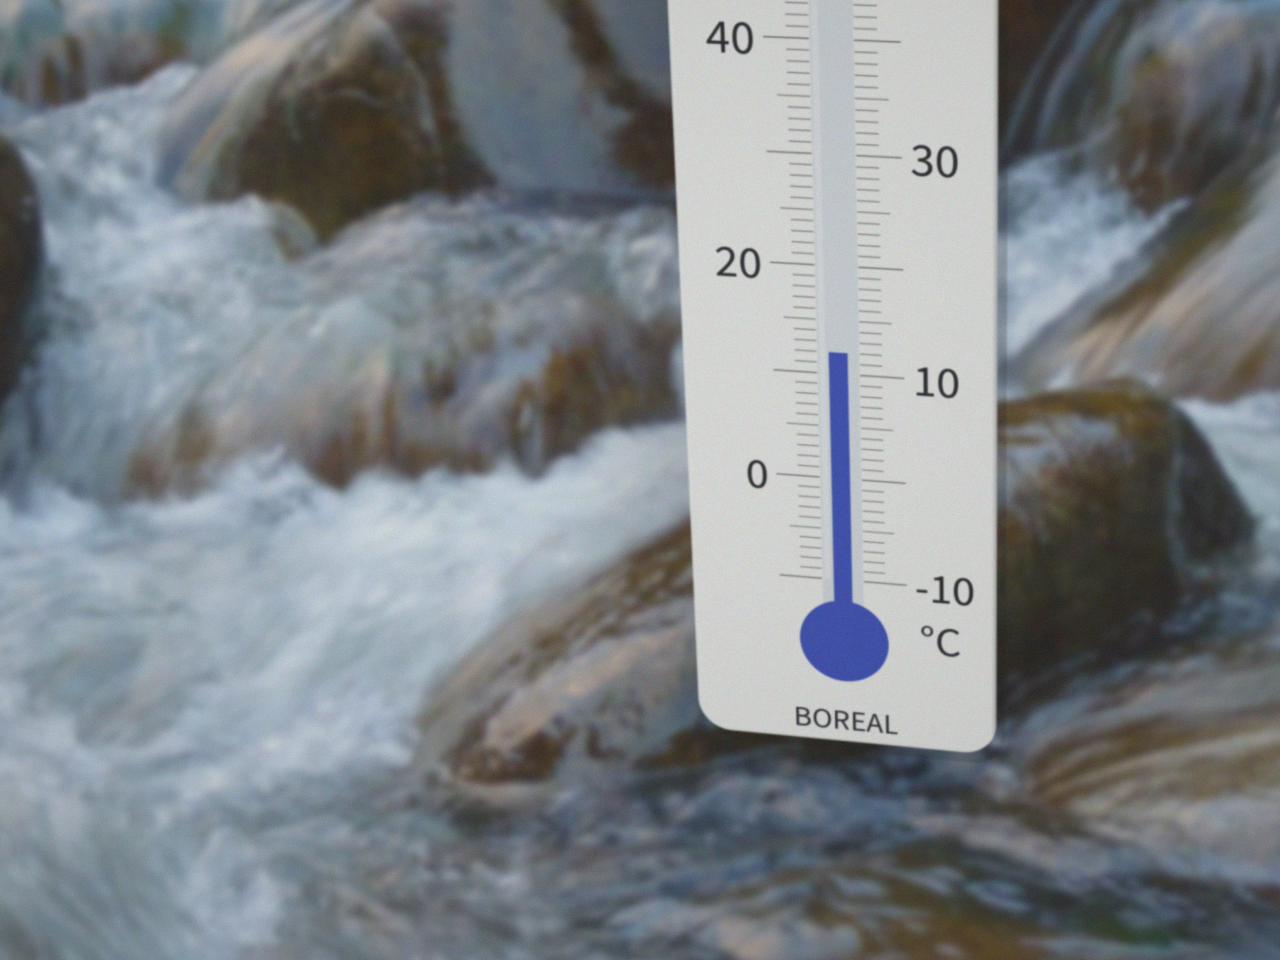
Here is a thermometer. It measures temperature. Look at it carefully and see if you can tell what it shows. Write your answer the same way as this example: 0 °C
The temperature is 12 °C
